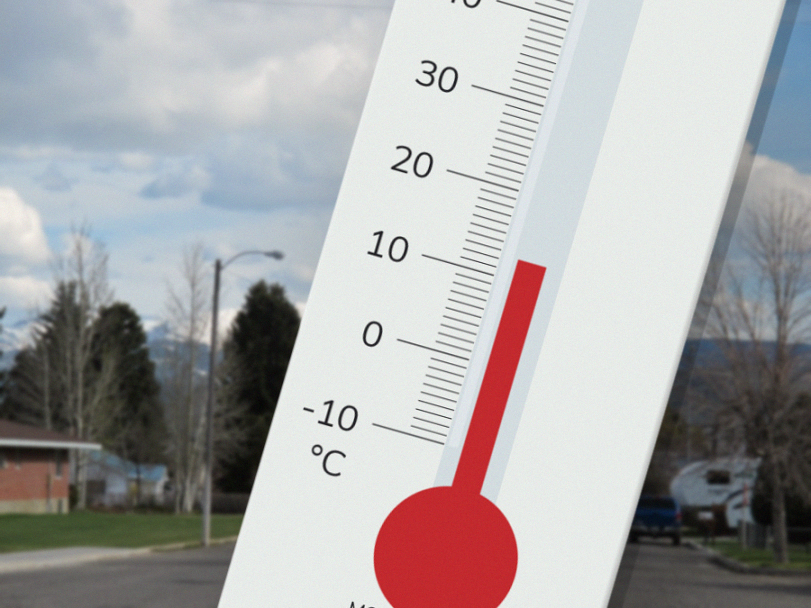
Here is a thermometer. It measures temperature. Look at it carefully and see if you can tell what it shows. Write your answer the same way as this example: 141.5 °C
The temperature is 12.5 °C
